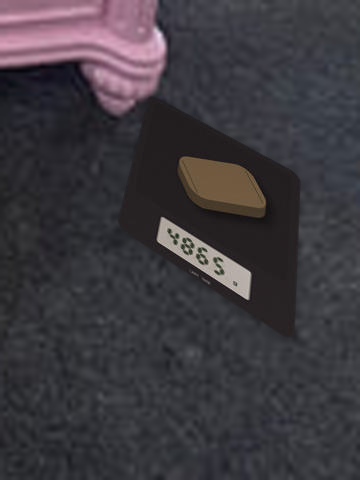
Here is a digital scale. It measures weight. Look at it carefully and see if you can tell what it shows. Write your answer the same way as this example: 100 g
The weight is 4865 g
